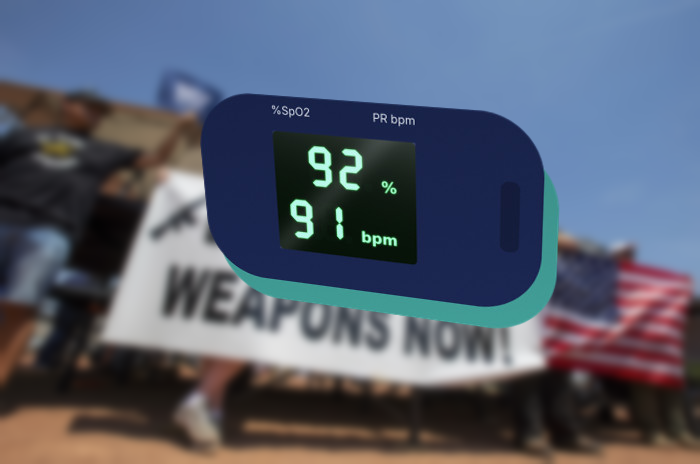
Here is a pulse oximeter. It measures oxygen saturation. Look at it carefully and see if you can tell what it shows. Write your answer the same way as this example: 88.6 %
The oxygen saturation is 92 %
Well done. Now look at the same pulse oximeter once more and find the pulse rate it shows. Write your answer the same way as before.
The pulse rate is 91 bpm
